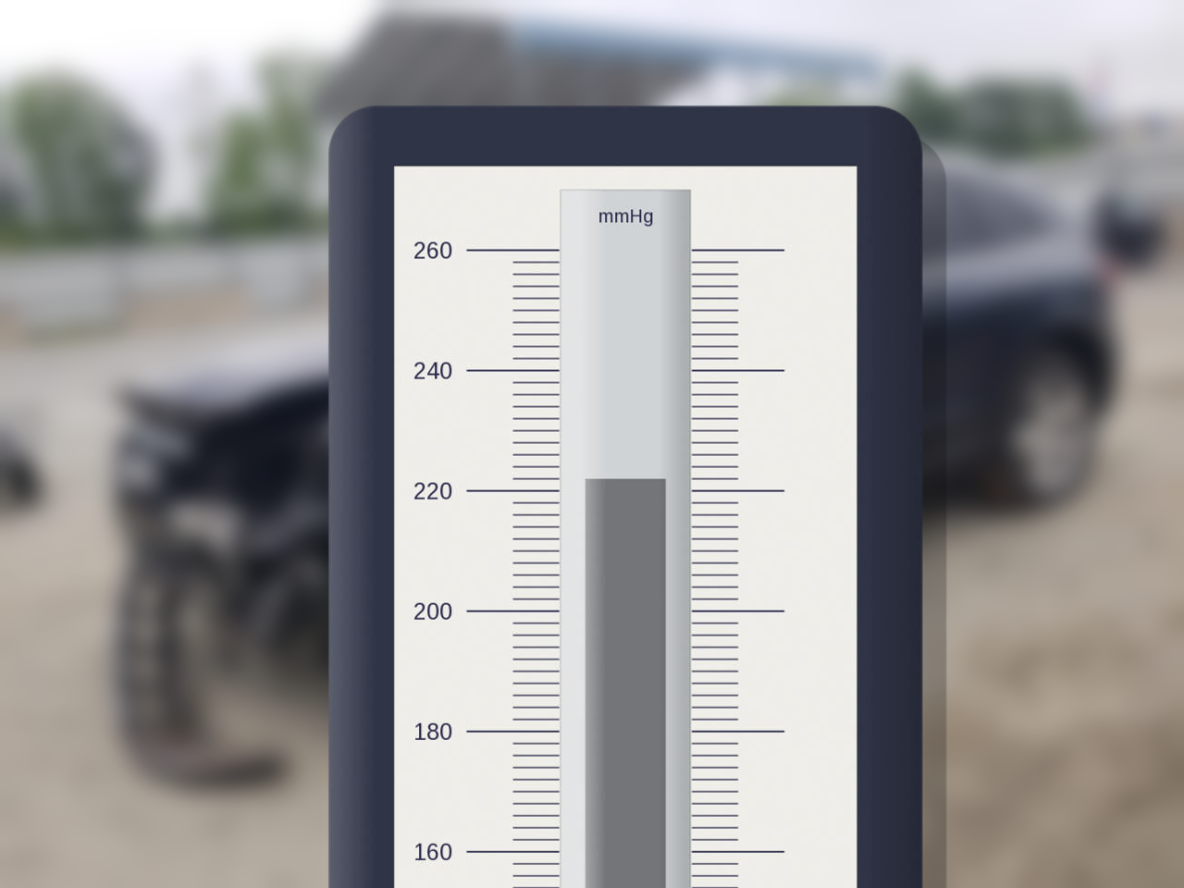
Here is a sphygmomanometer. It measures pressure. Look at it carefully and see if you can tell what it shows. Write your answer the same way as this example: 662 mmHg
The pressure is 222 mmHg
